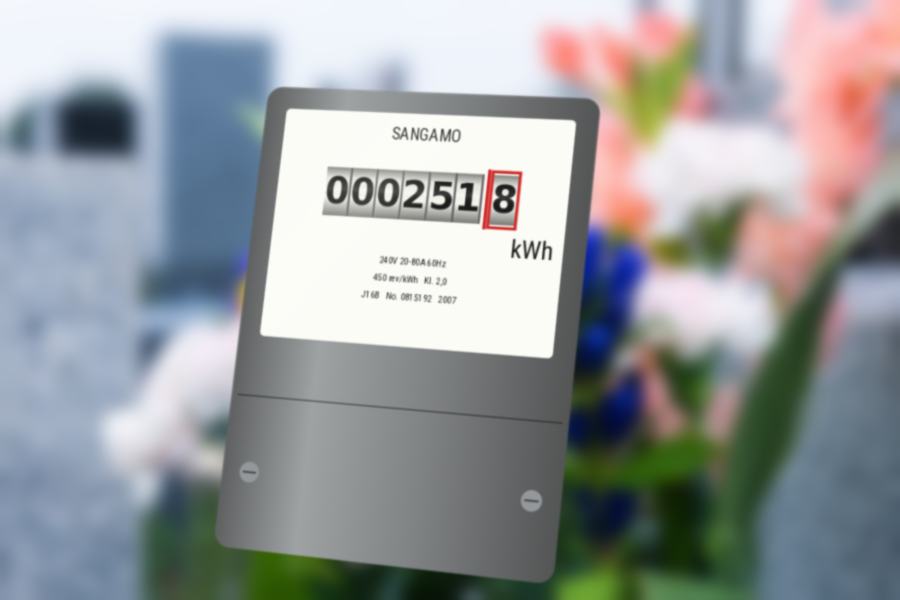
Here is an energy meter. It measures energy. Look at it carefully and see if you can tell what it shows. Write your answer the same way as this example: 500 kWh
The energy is 251.8 kWh
